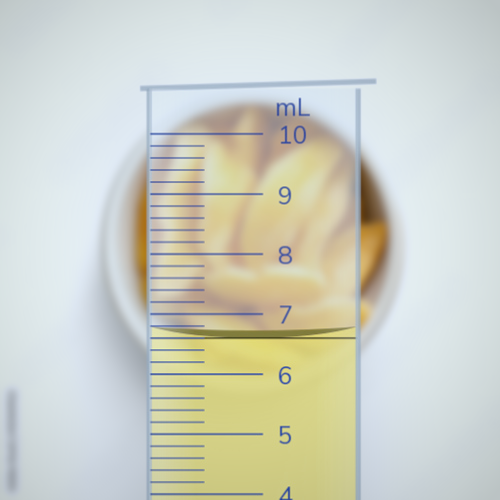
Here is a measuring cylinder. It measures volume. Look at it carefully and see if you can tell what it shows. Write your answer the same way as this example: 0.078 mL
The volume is 6.6 mL
